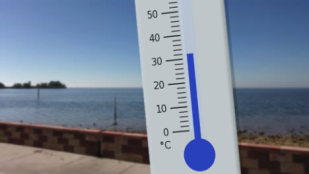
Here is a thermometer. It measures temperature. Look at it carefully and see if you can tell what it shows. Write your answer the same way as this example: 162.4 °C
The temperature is 32 °C
